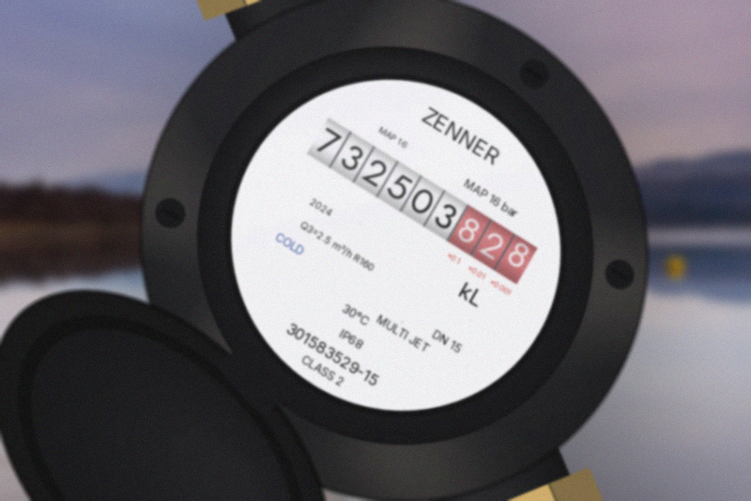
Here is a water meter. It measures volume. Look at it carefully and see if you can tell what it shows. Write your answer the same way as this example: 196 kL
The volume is 732503.828 kL
